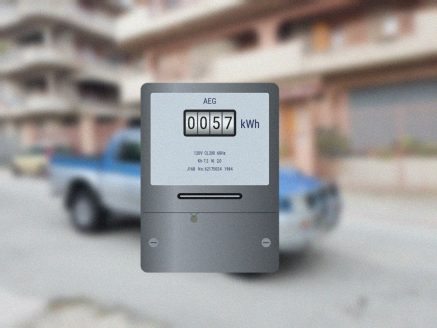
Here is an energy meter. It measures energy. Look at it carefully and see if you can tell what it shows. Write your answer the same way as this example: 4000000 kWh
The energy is 57 kWh
